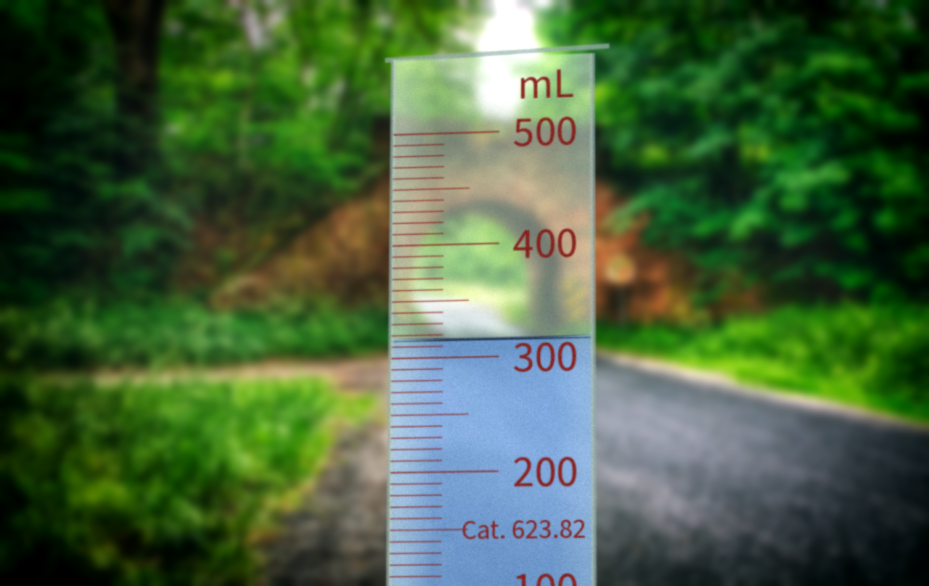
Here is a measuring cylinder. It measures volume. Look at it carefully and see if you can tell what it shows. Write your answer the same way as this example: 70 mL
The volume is 315 mL
